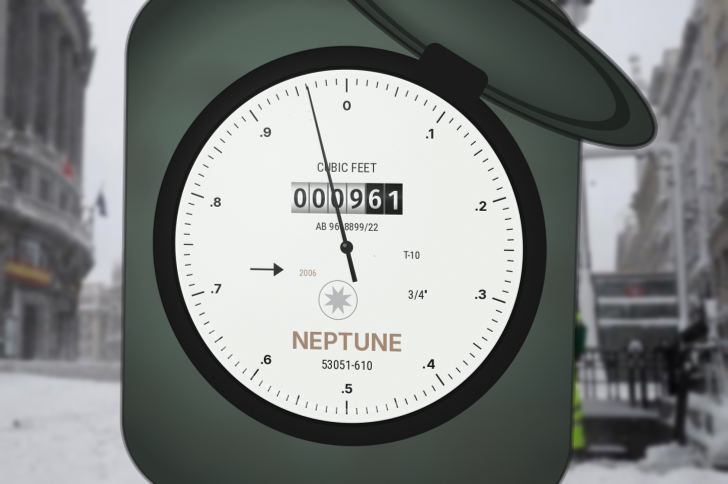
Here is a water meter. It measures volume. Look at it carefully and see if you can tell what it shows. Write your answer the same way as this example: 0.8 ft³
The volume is 960.96 ft³
